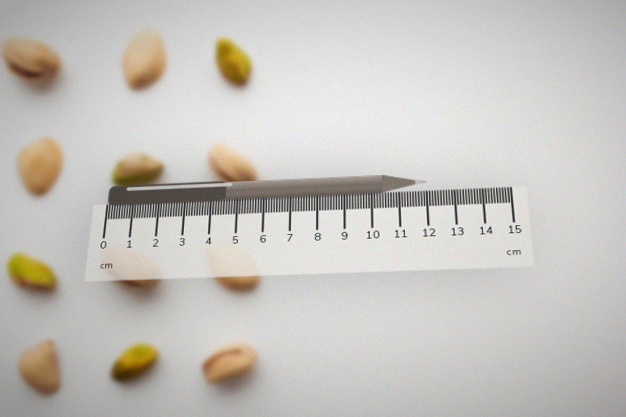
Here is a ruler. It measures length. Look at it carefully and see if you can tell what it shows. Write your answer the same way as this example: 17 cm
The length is 12 cm
